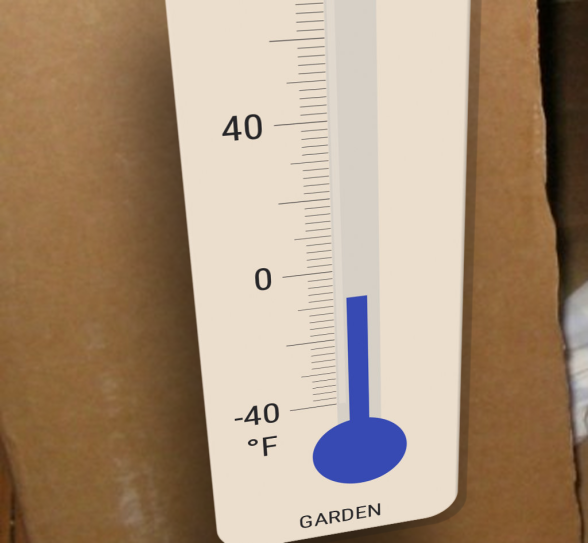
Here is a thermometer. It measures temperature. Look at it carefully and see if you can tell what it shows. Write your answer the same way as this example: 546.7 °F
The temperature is -8 °F
